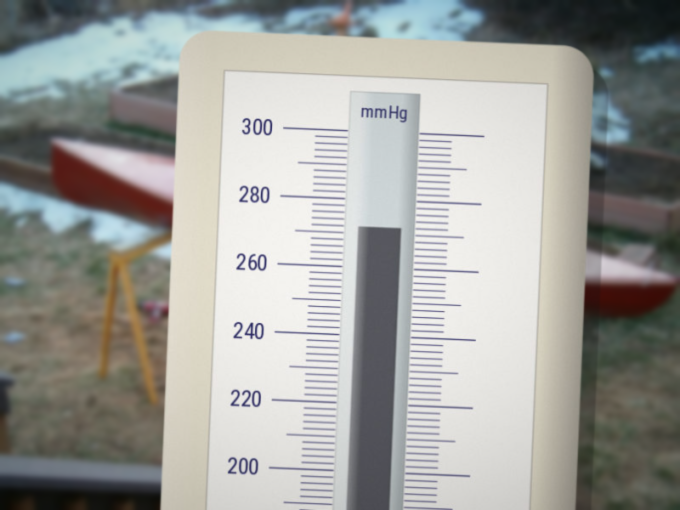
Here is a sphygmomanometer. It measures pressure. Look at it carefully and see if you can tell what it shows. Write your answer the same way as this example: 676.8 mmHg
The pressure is 272 mmHg
